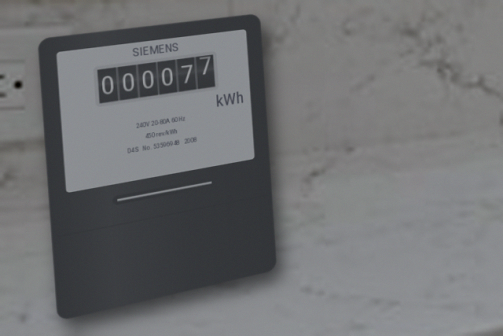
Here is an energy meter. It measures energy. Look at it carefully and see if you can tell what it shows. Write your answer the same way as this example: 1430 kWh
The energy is 77 kWh
